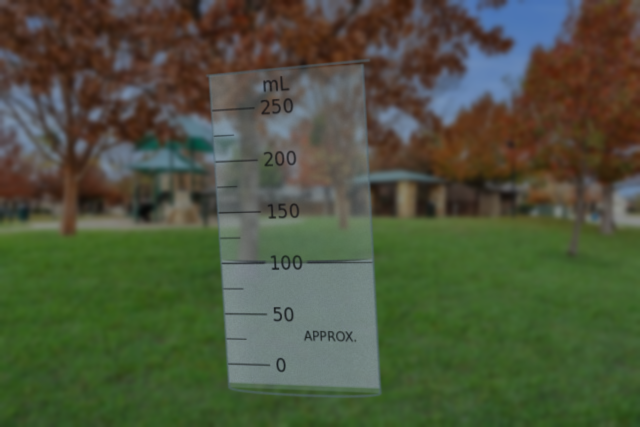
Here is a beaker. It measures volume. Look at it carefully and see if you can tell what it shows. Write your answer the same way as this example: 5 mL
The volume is 100 mL
